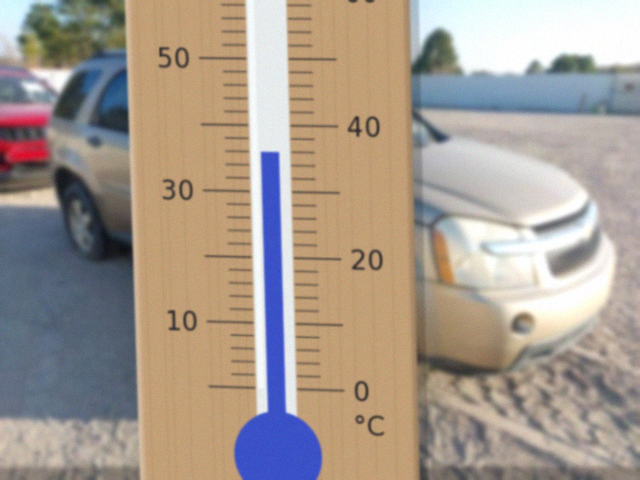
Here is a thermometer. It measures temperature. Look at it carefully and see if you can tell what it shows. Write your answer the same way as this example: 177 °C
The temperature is 36 °C
